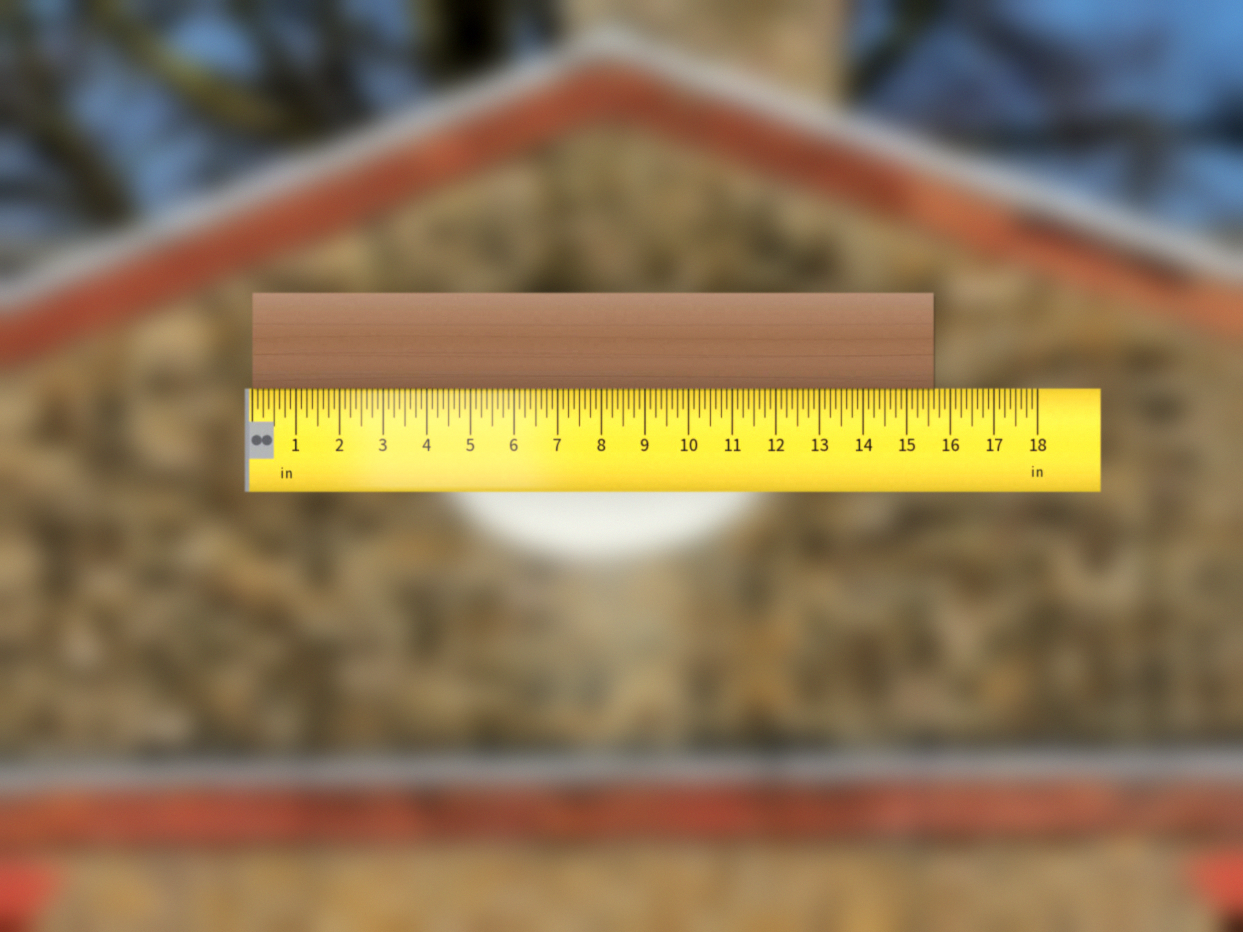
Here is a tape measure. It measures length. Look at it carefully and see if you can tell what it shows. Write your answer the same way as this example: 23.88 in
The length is 15.625 in
